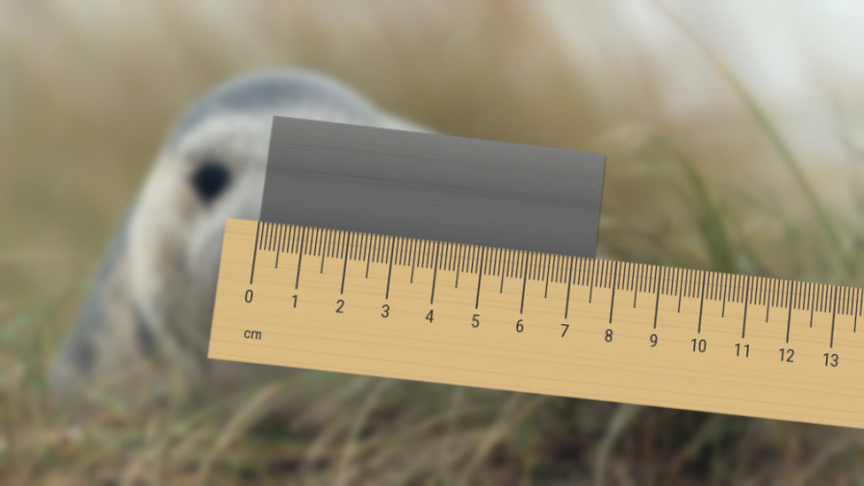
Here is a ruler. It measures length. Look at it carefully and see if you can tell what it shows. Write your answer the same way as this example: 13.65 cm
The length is 7.5 cm
